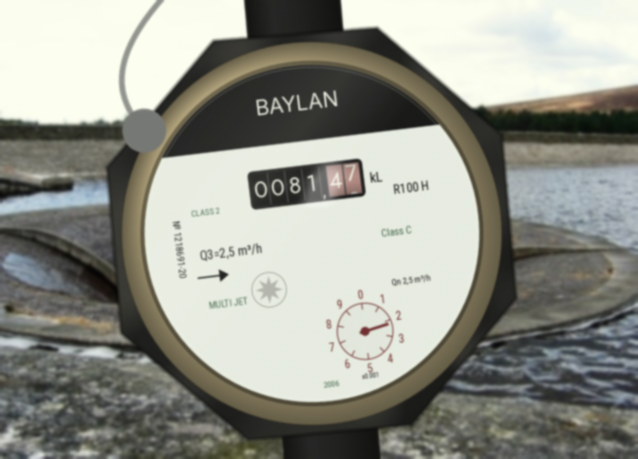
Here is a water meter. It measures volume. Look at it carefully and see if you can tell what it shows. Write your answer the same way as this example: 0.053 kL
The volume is 81.472 kL
